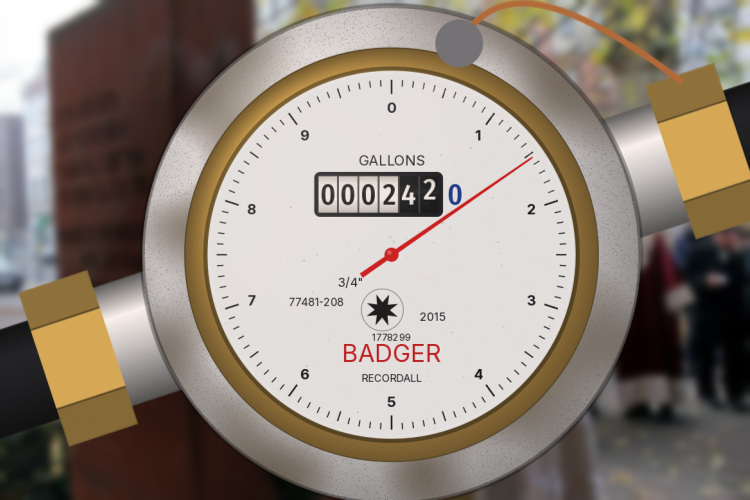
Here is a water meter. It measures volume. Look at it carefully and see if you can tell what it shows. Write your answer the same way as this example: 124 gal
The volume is 2421.5 gal
